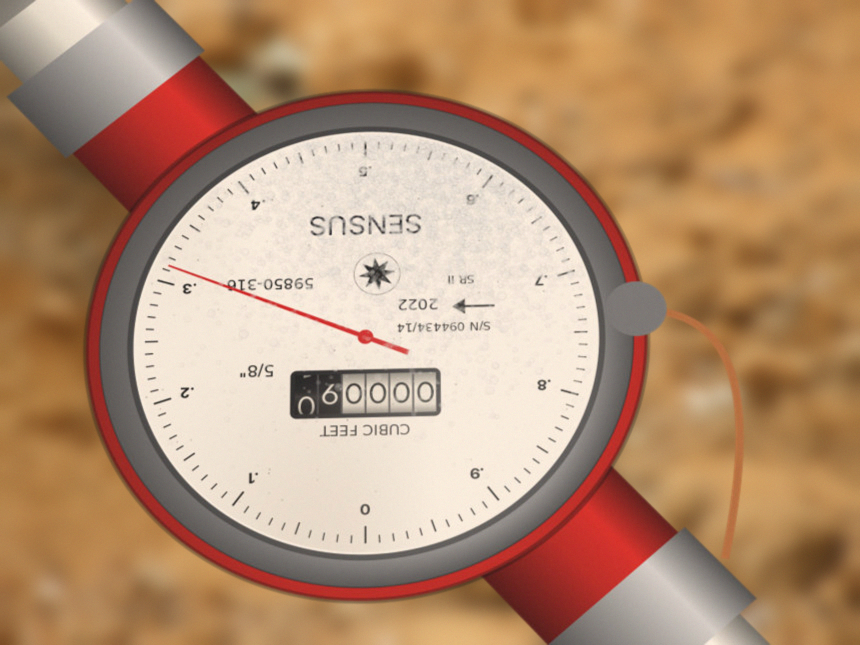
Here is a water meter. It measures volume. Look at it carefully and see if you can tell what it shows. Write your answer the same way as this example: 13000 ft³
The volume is 90.31 ft³
